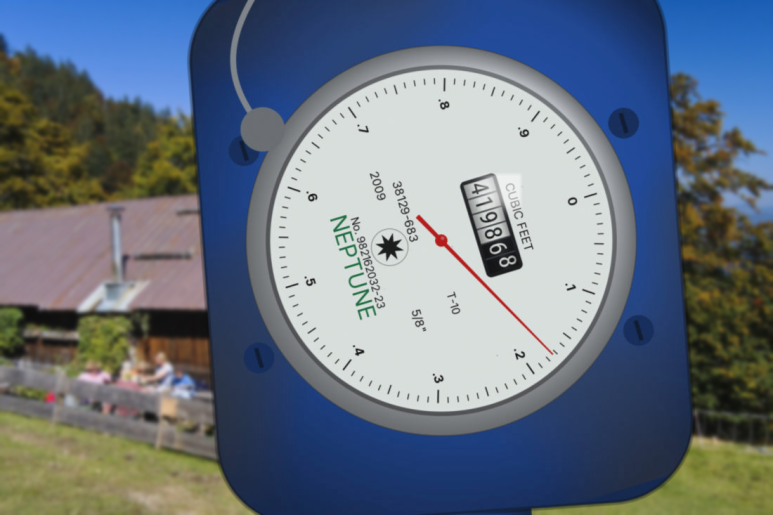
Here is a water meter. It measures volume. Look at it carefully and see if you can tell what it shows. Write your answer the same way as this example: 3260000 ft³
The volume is 419868.17 ft³
